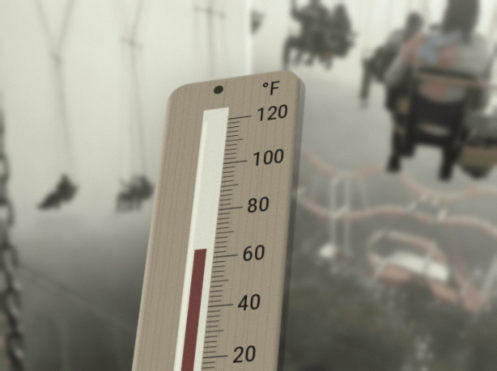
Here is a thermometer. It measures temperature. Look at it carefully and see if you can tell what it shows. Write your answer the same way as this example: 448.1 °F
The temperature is 64 °F
